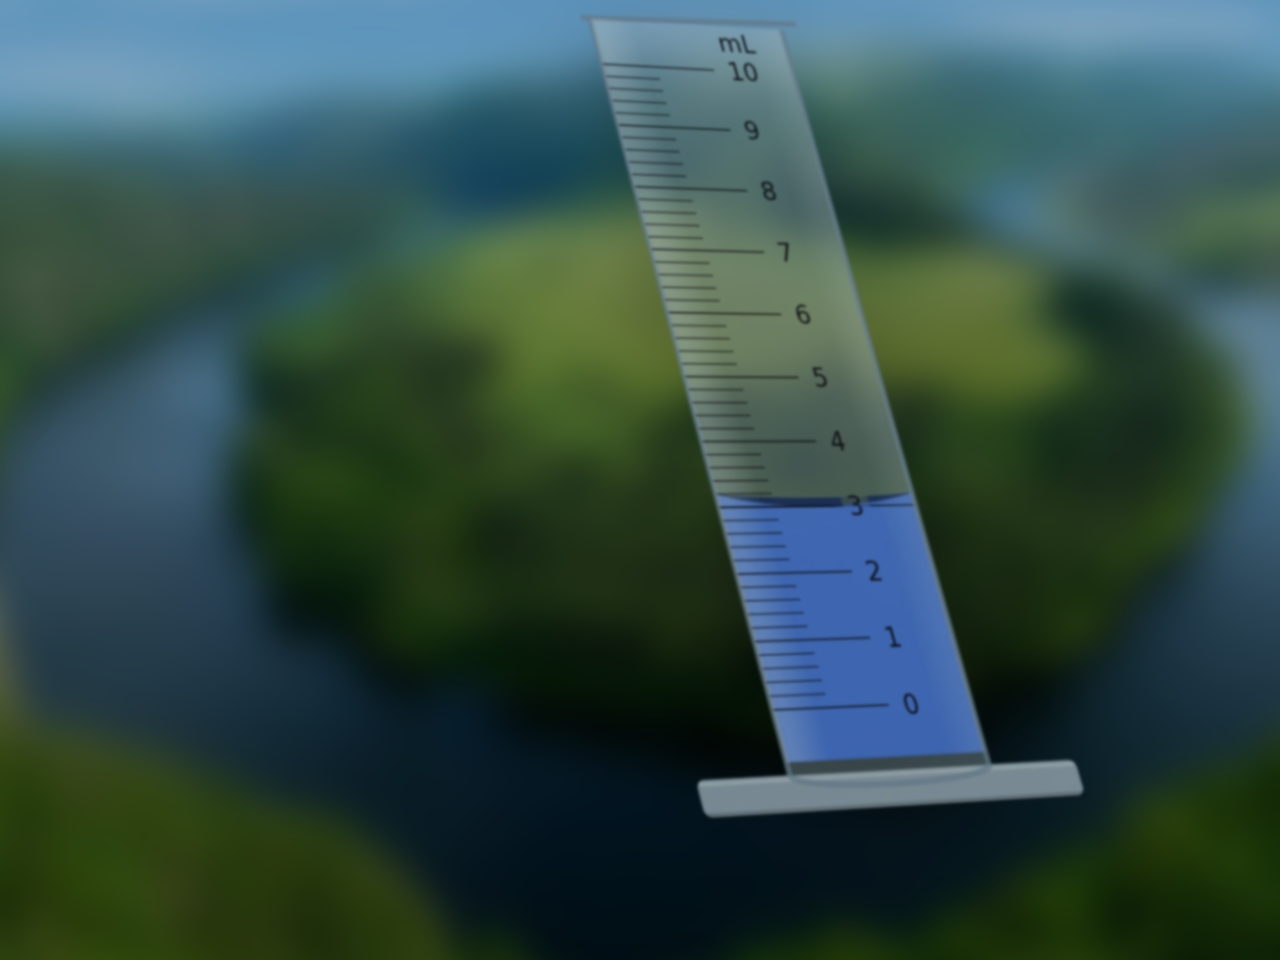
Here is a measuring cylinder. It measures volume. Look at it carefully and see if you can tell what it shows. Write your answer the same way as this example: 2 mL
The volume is 3 mL
